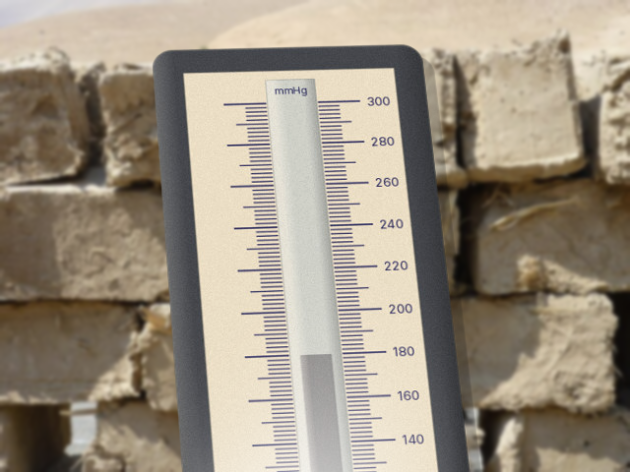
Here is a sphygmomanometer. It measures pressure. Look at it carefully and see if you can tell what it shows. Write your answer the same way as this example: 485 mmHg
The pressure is 180 mmHg
